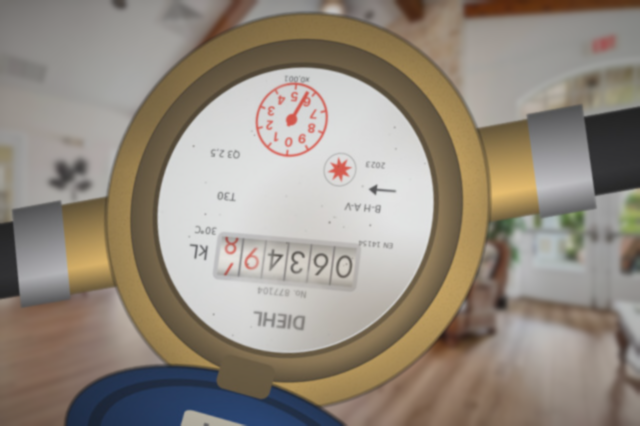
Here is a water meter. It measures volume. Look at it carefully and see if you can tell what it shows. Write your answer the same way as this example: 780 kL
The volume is 634.975 kL
